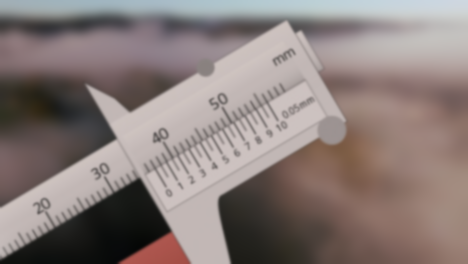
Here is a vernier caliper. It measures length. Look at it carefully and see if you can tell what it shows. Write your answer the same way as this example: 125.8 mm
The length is 37.0 mm
